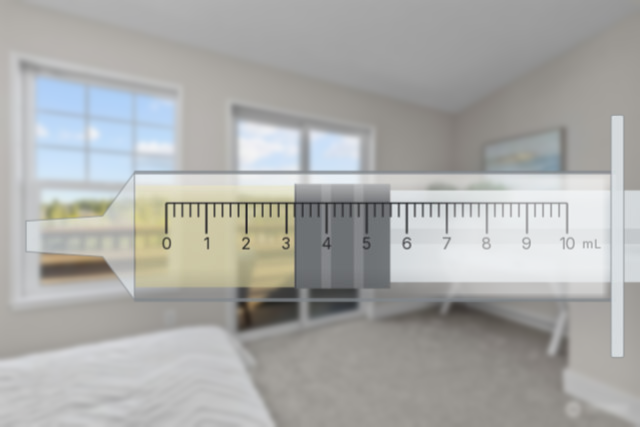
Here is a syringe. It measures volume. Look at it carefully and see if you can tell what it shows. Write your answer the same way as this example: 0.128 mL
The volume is 3.2 mL
